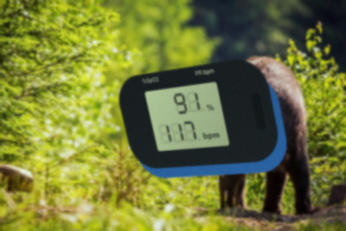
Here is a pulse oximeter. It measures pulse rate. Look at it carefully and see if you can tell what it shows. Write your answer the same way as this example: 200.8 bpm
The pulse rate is 117 bpm
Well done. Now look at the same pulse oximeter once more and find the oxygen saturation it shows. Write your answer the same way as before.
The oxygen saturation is 91 %
